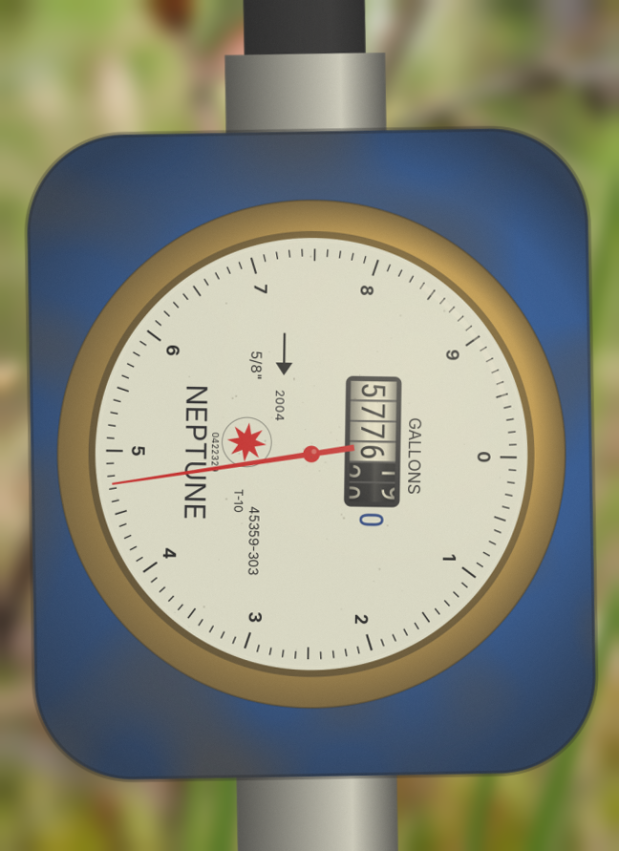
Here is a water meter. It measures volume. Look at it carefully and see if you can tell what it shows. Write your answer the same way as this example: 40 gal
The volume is 5776194.7 gal
